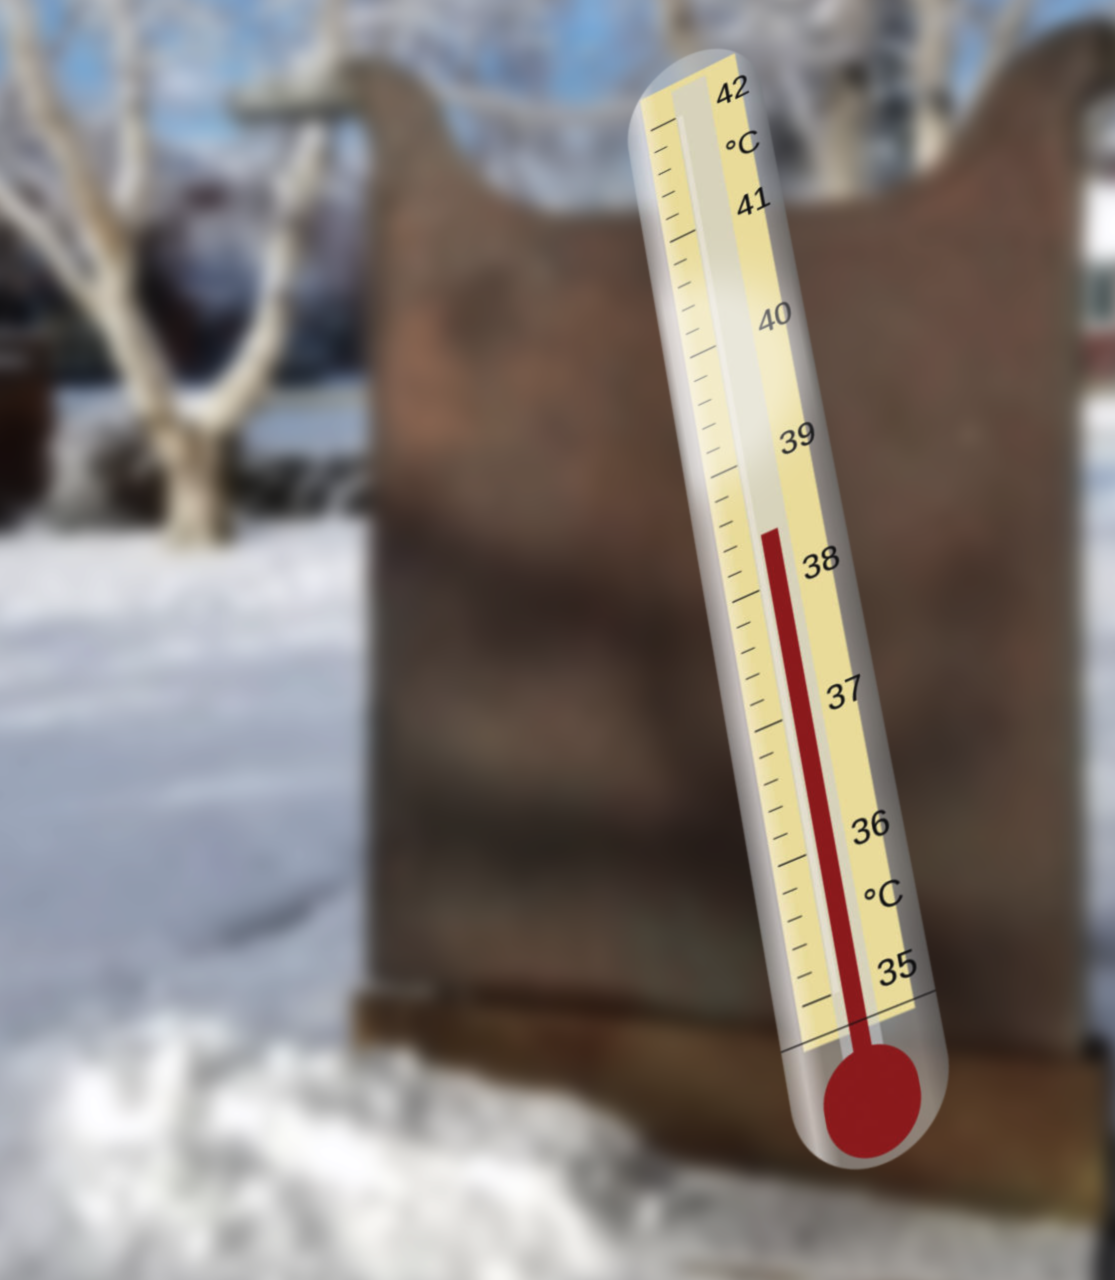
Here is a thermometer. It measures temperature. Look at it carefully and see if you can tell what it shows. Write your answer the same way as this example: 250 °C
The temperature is 38.4 °C
